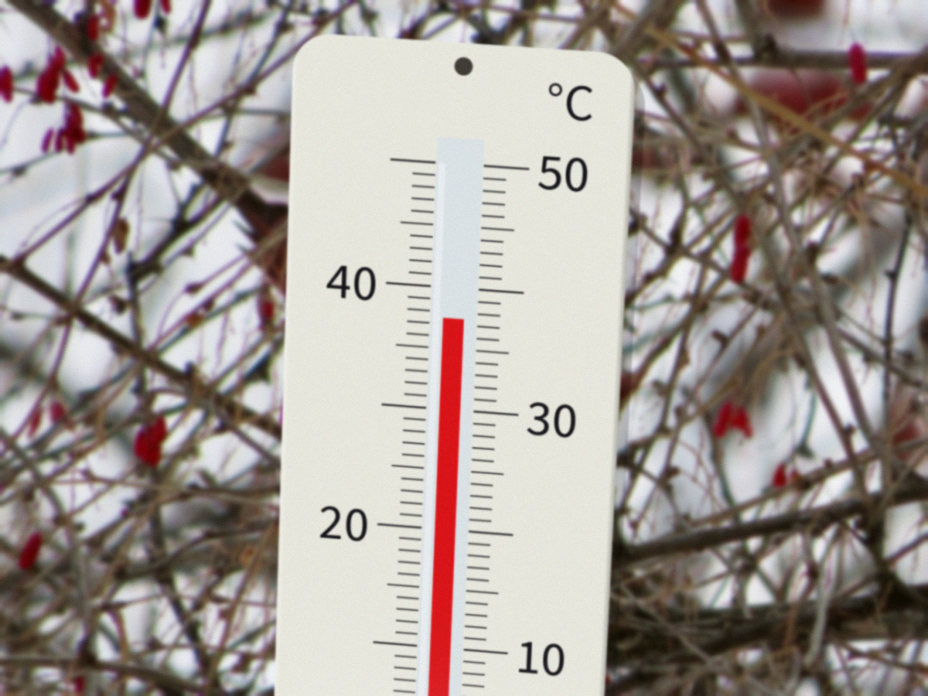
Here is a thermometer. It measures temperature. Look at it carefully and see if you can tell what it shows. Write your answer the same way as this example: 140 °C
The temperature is 37.5 °C
